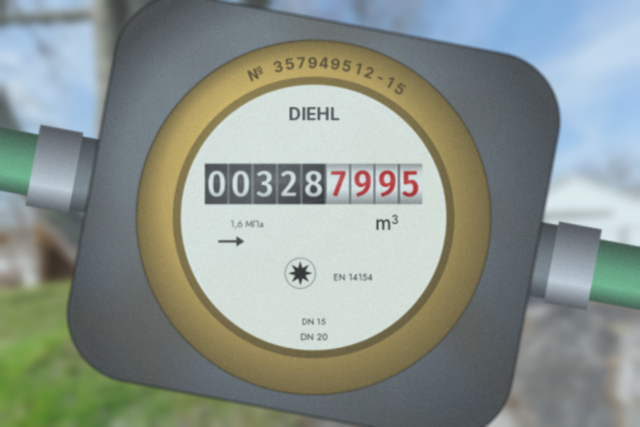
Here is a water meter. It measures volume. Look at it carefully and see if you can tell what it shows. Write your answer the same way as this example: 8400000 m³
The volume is 328.7995 m³
